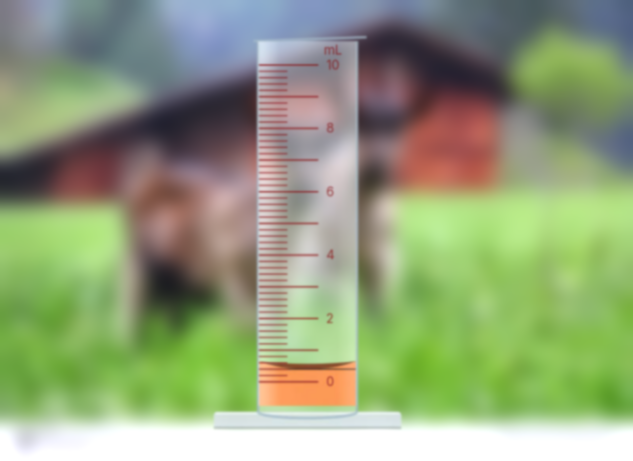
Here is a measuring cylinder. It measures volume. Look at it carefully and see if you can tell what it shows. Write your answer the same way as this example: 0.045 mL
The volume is 0.4 mL
